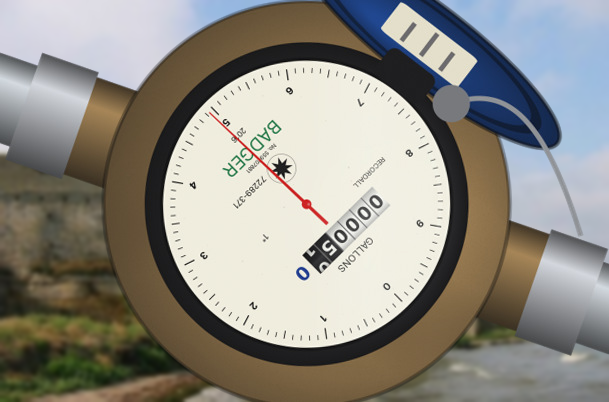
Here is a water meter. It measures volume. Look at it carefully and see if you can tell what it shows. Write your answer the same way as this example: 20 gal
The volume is 504.9 gal
